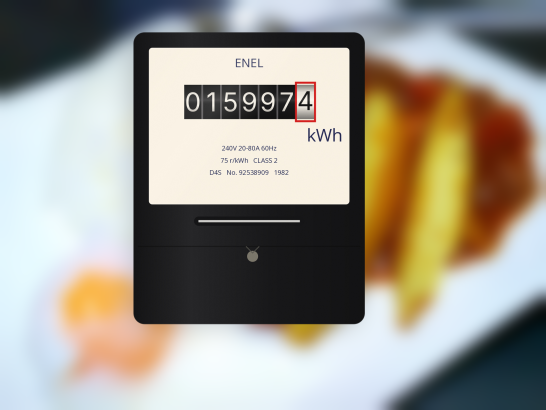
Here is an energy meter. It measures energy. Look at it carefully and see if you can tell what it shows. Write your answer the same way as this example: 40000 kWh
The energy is 15997.4 kWh
